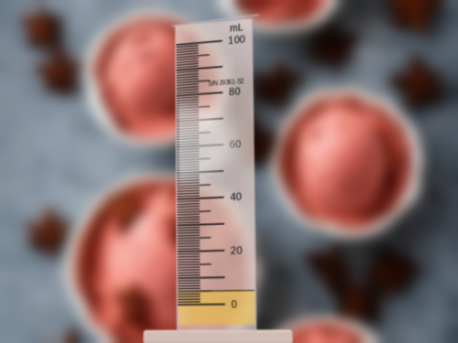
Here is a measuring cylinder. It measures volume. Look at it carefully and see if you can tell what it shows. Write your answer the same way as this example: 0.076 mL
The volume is 5 mL
